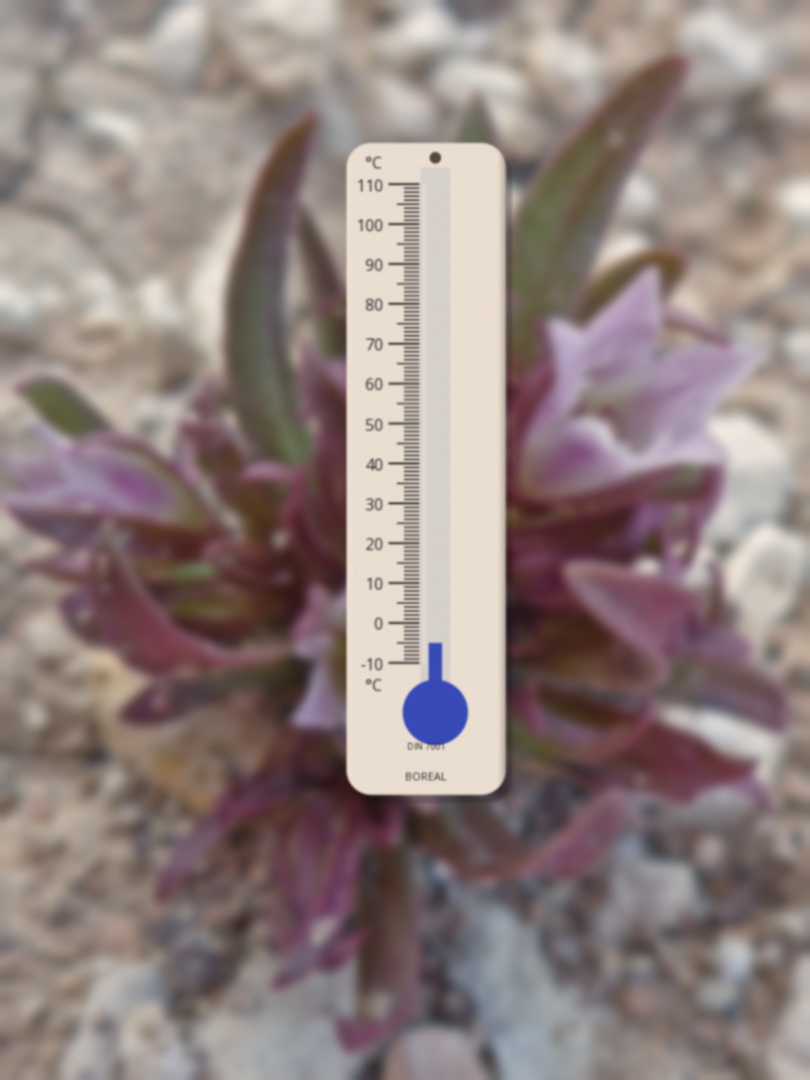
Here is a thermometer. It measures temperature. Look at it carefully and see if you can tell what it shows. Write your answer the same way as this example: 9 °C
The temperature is -5 °C
